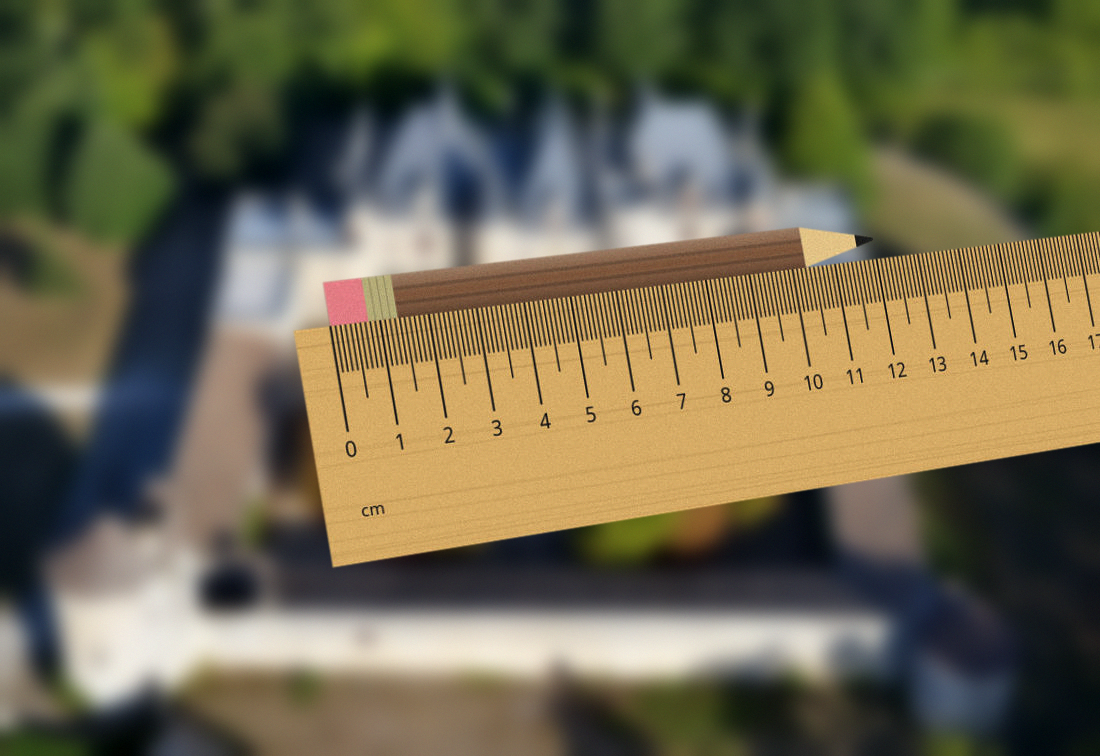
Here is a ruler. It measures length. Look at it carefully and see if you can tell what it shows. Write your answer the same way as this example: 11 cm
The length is 12 cm
